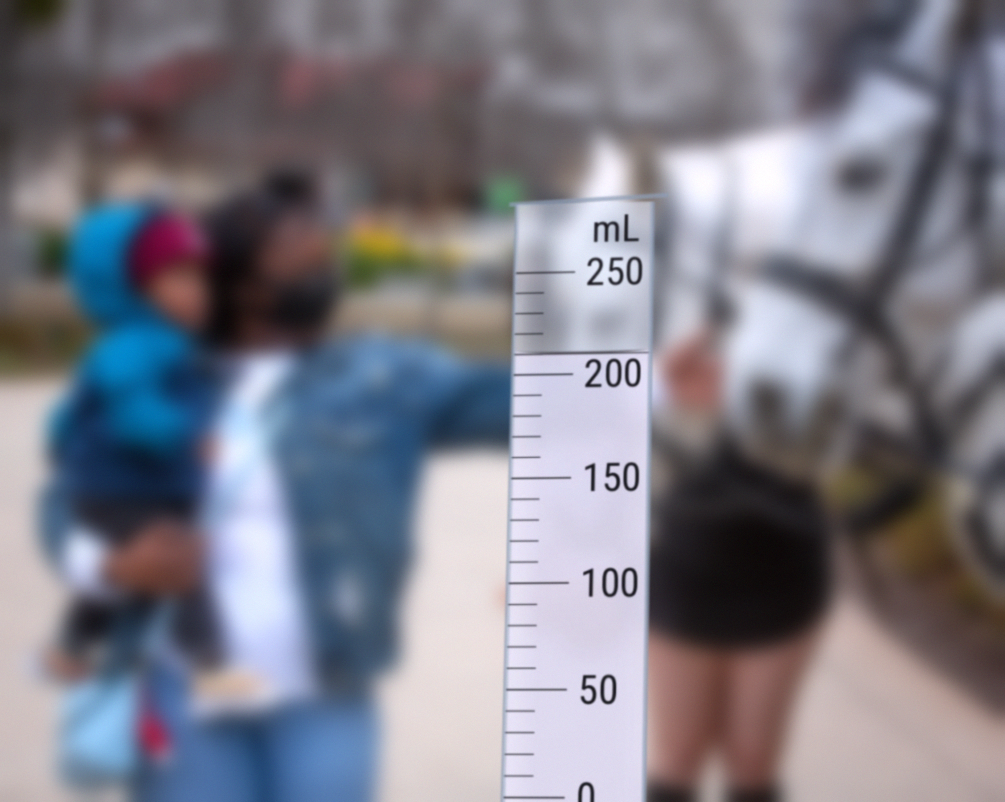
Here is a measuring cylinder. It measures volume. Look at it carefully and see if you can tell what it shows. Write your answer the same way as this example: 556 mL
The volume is 210 mL
